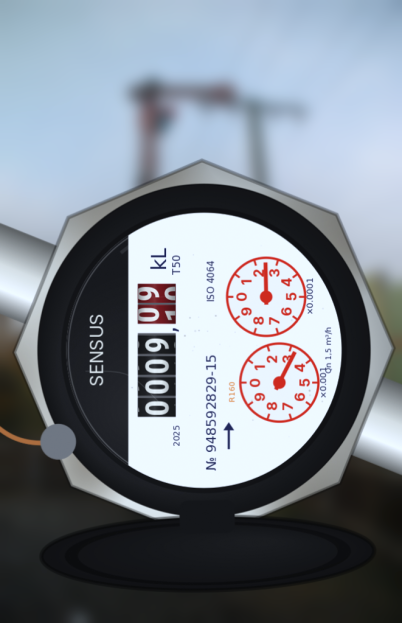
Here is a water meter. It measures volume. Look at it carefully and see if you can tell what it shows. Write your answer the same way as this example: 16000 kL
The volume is 9.0932 kL
